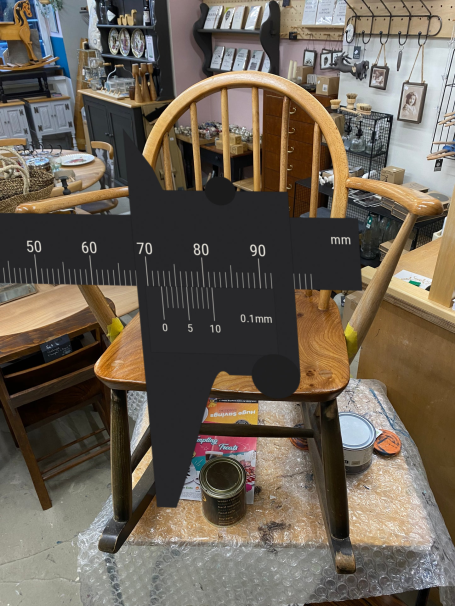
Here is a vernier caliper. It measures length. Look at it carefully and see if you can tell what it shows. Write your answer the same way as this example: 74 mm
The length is 72.4 mm
